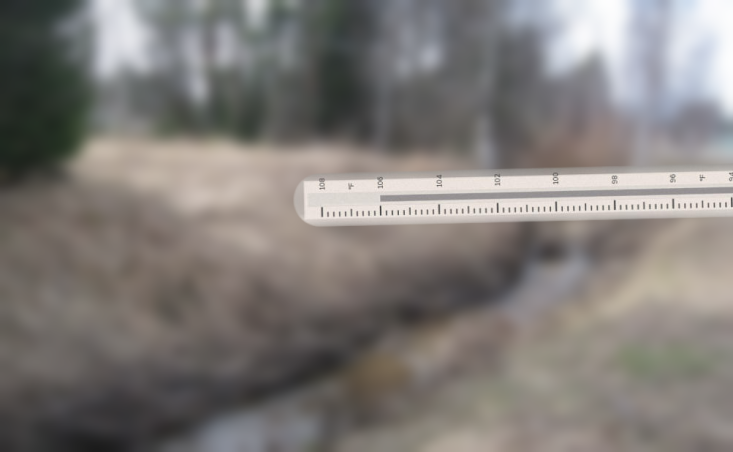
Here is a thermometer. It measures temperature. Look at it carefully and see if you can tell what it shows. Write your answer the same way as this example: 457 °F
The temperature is 106 °F
